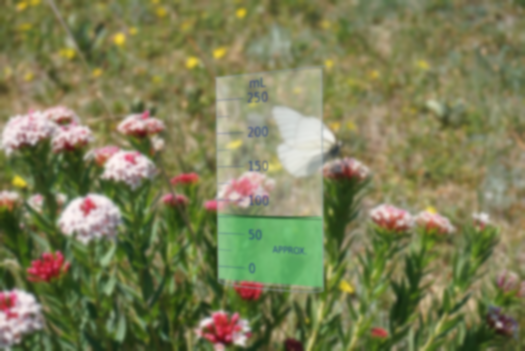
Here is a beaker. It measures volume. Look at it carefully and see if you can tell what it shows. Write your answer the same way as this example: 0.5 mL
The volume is 75 mL
